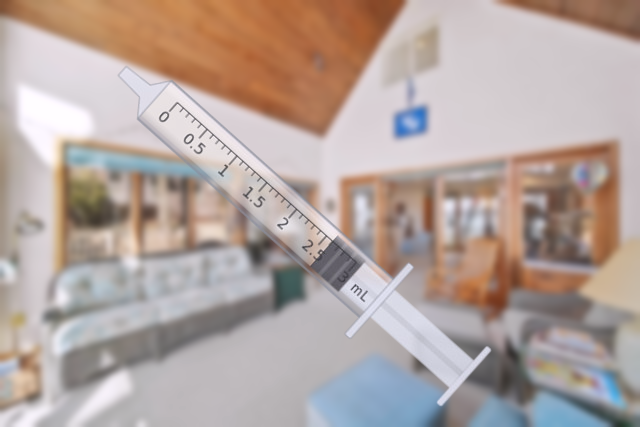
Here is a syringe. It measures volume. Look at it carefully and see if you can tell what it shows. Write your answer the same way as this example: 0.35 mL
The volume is 2.6 mL
